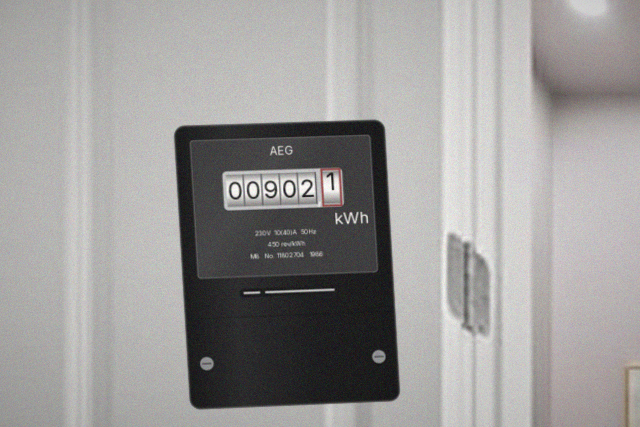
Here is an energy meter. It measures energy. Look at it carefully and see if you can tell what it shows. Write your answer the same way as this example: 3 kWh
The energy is 902.1 kWh
